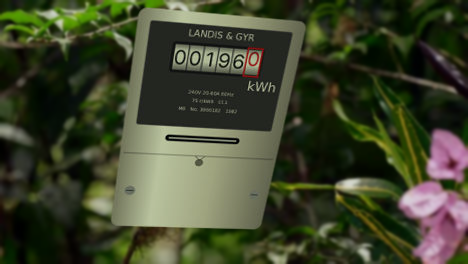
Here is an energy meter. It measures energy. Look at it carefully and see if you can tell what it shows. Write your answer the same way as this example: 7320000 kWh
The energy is 196.0 kWh
